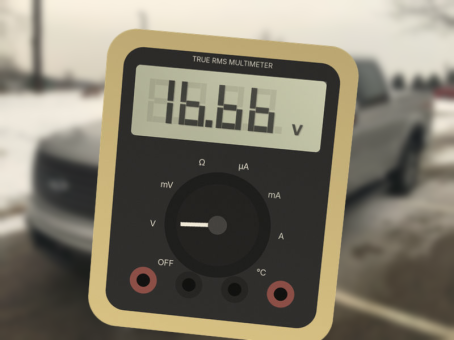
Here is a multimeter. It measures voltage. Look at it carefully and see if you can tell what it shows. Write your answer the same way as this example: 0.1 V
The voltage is 16.66 V
